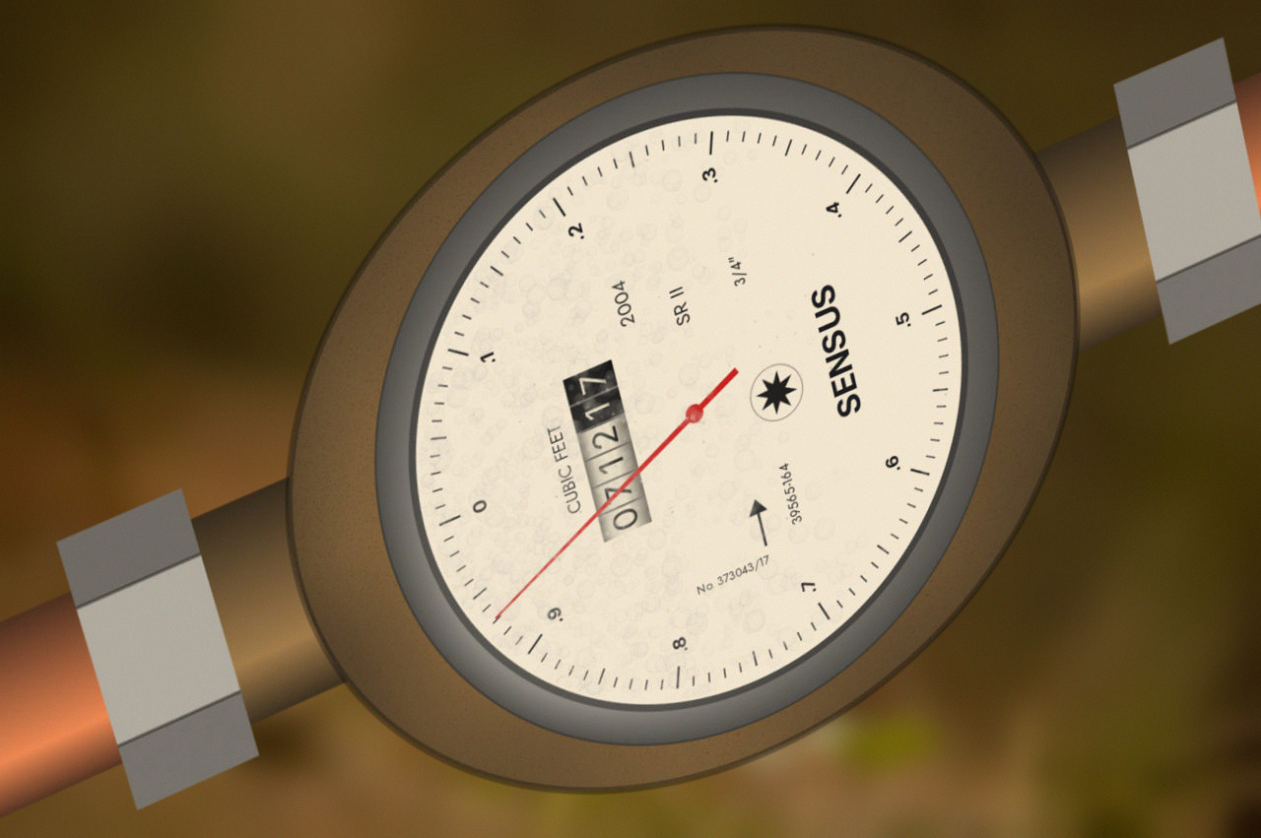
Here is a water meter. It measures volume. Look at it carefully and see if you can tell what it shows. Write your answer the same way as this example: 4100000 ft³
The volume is 71216.93 ft³
